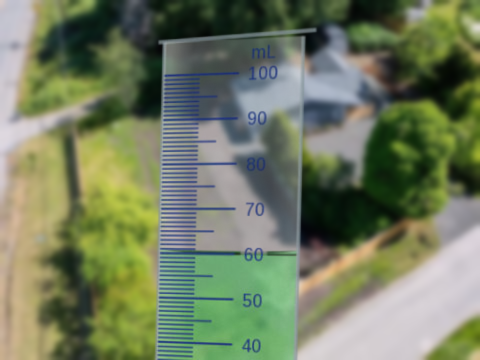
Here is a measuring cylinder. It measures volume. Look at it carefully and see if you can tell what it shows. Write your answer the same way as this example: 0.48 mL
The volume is 60 mL
